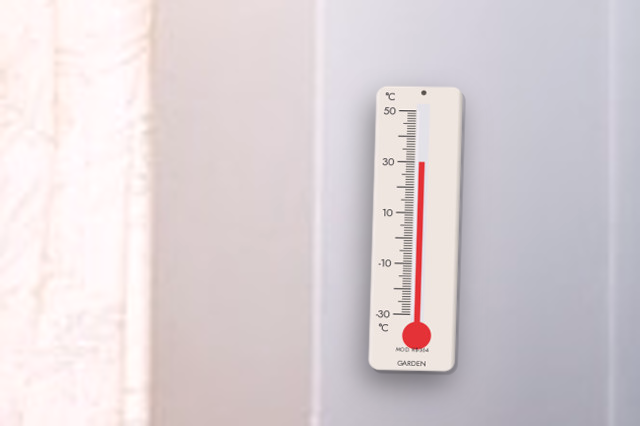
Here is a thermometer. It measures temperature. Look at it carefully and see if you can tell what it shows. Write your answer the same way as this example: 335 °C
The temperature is 30 °C
